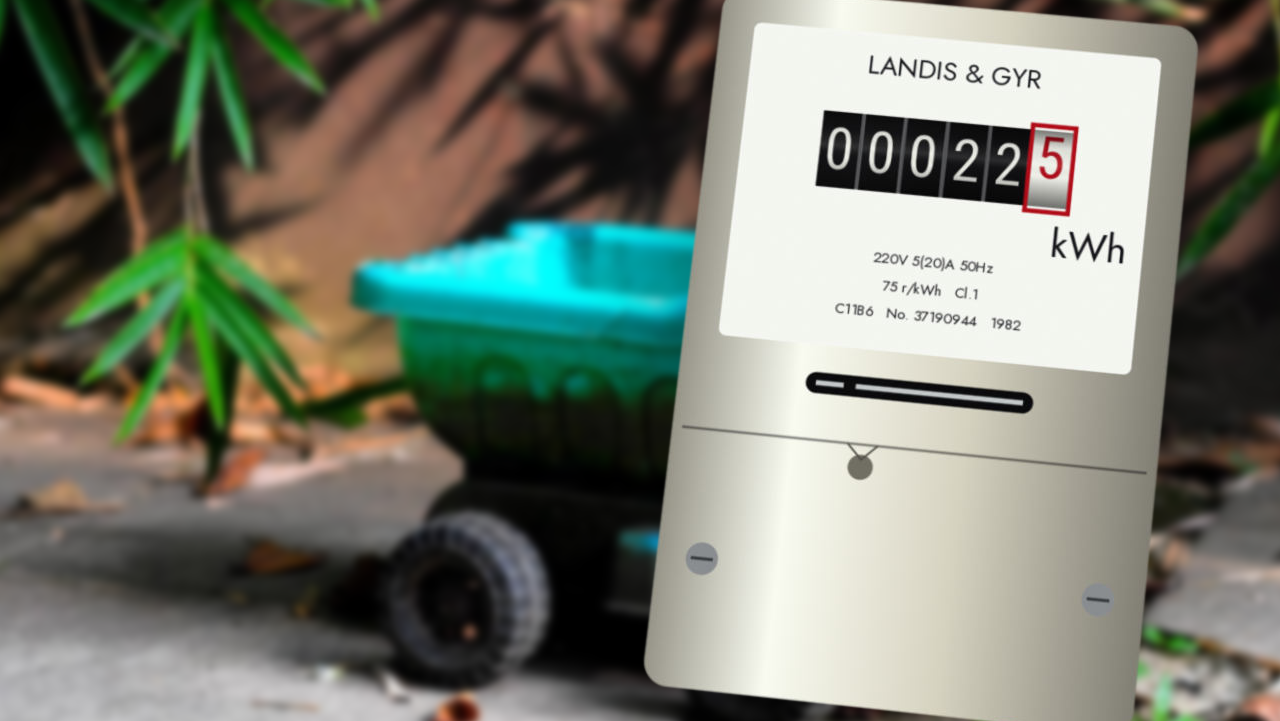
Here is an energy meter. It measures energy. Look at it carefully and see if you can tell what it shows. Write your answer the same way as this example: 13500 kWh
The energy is 22.5 kWh
